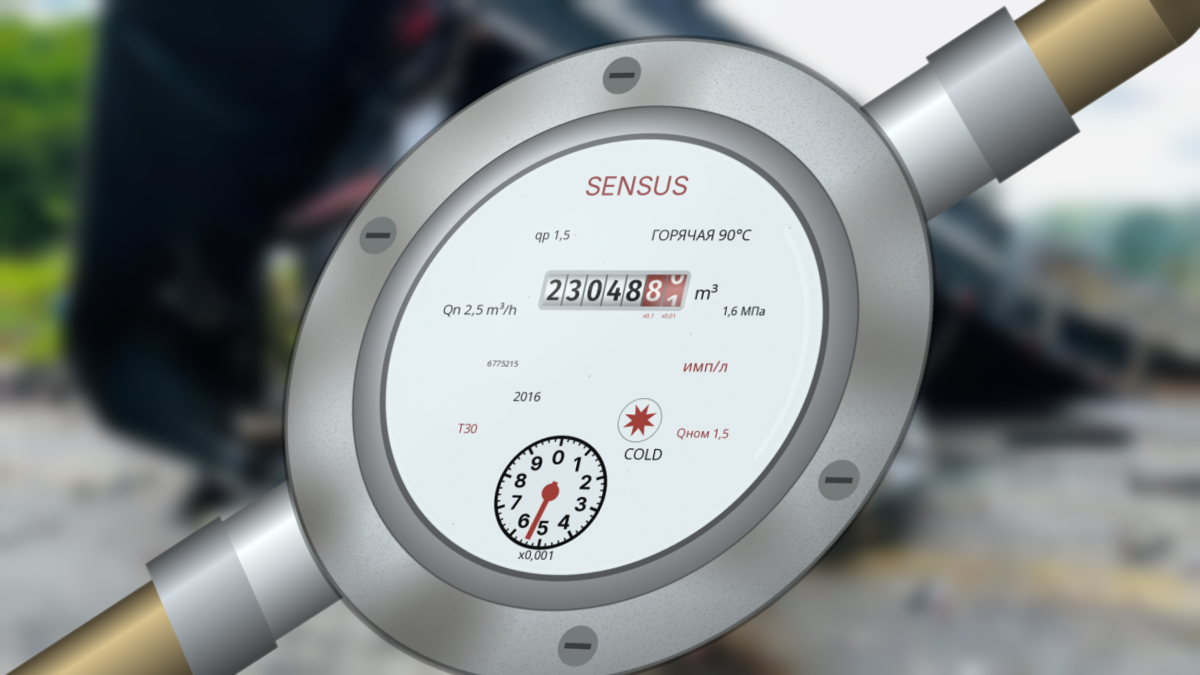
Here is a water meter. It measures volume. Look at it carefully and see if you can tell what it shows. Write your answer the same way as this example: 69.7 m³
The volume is 23048.805 m³
